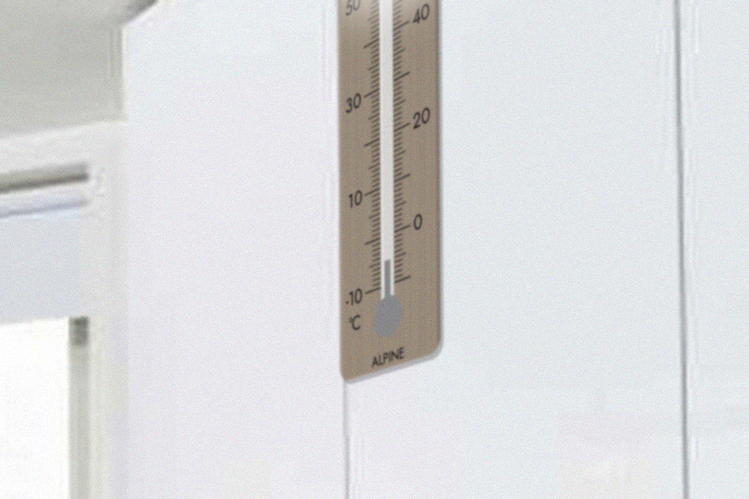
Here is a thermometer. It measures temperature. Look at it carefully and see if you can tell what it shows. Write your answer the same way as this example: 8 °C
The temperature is -5 °C
